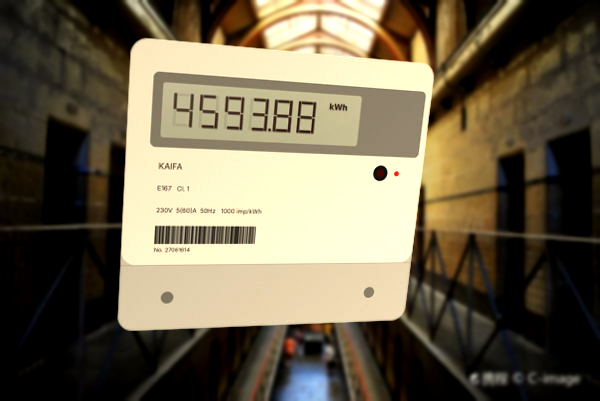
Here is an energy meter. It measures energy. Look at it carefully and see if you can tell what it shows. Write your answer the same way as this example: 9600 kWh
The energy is 4593.88 kWh
